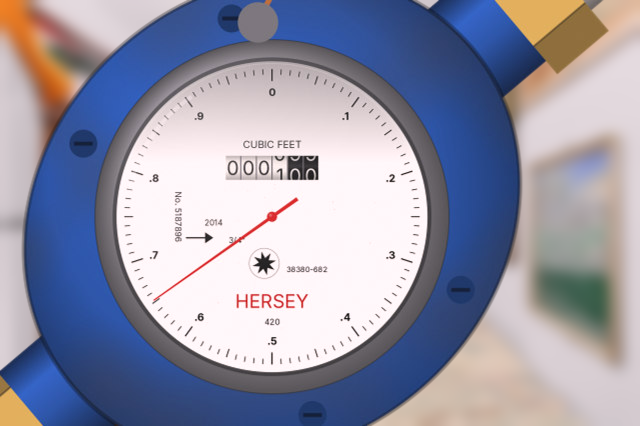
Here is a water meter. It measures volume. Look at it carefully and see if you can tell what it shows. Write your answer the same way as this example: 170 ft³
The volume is 99.65 ft³
